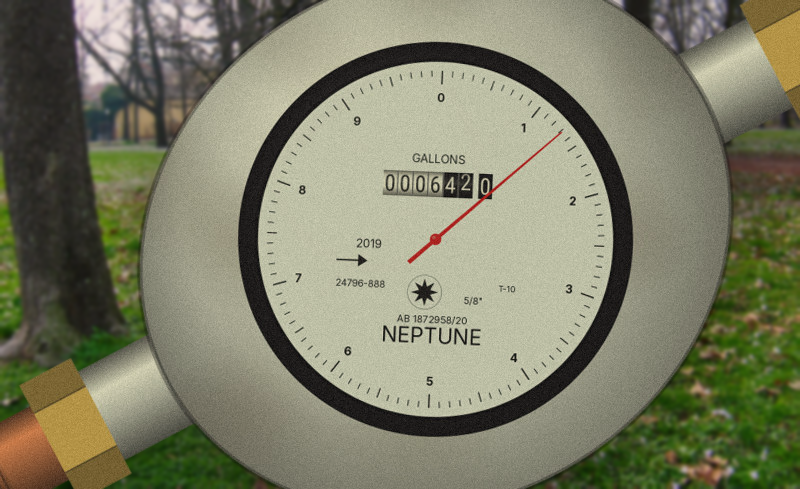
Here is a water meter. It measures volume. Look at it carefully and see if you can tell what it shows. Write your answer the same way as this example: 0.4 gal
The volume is 6421.3 gal
